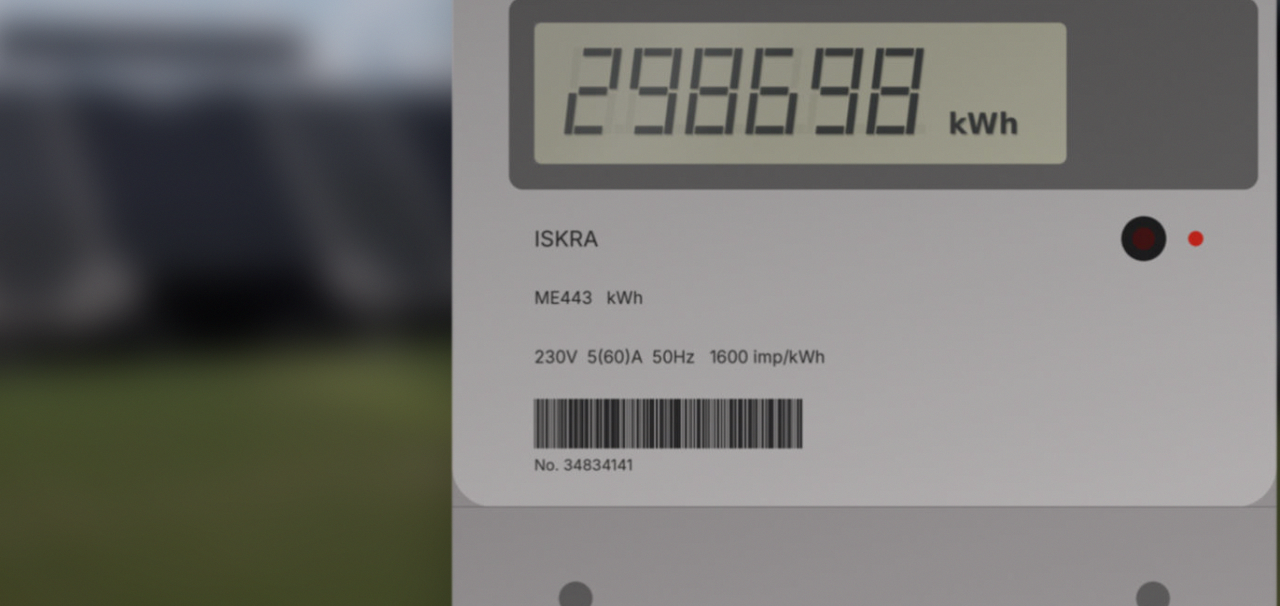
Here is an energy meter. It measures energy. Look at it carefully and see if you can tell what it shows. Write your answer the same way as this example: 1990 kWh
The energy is 298698 kWh
